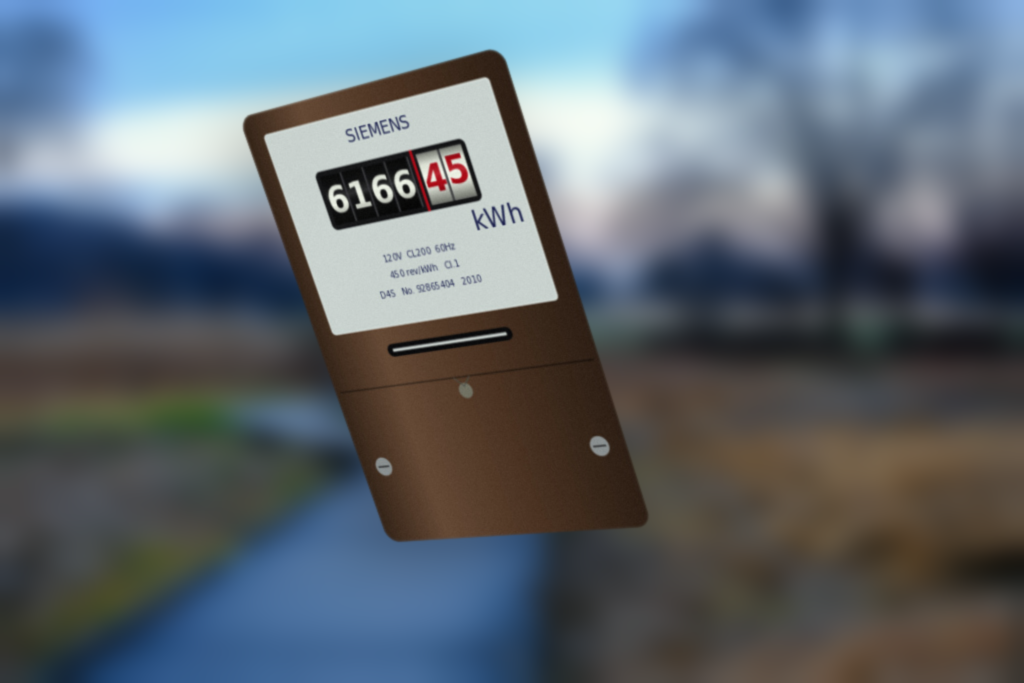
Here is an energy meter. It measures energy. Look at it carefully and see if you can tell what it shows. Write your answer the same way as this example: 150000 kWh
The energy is 6166.45 kWh
